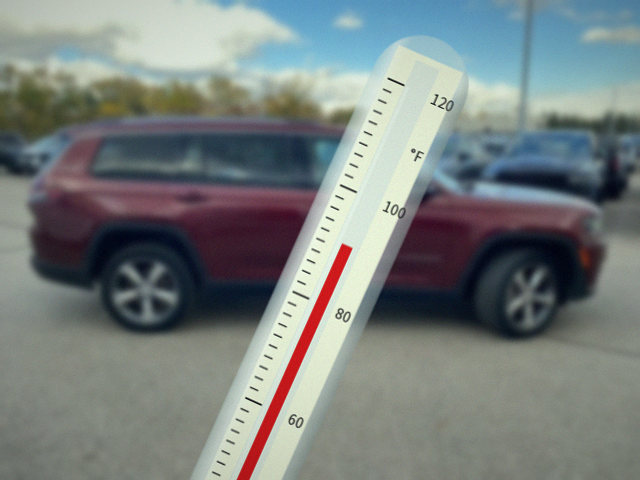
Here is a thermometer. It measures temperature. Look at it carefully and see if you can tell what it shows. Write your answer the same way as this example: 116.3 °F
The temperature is 91 °F
